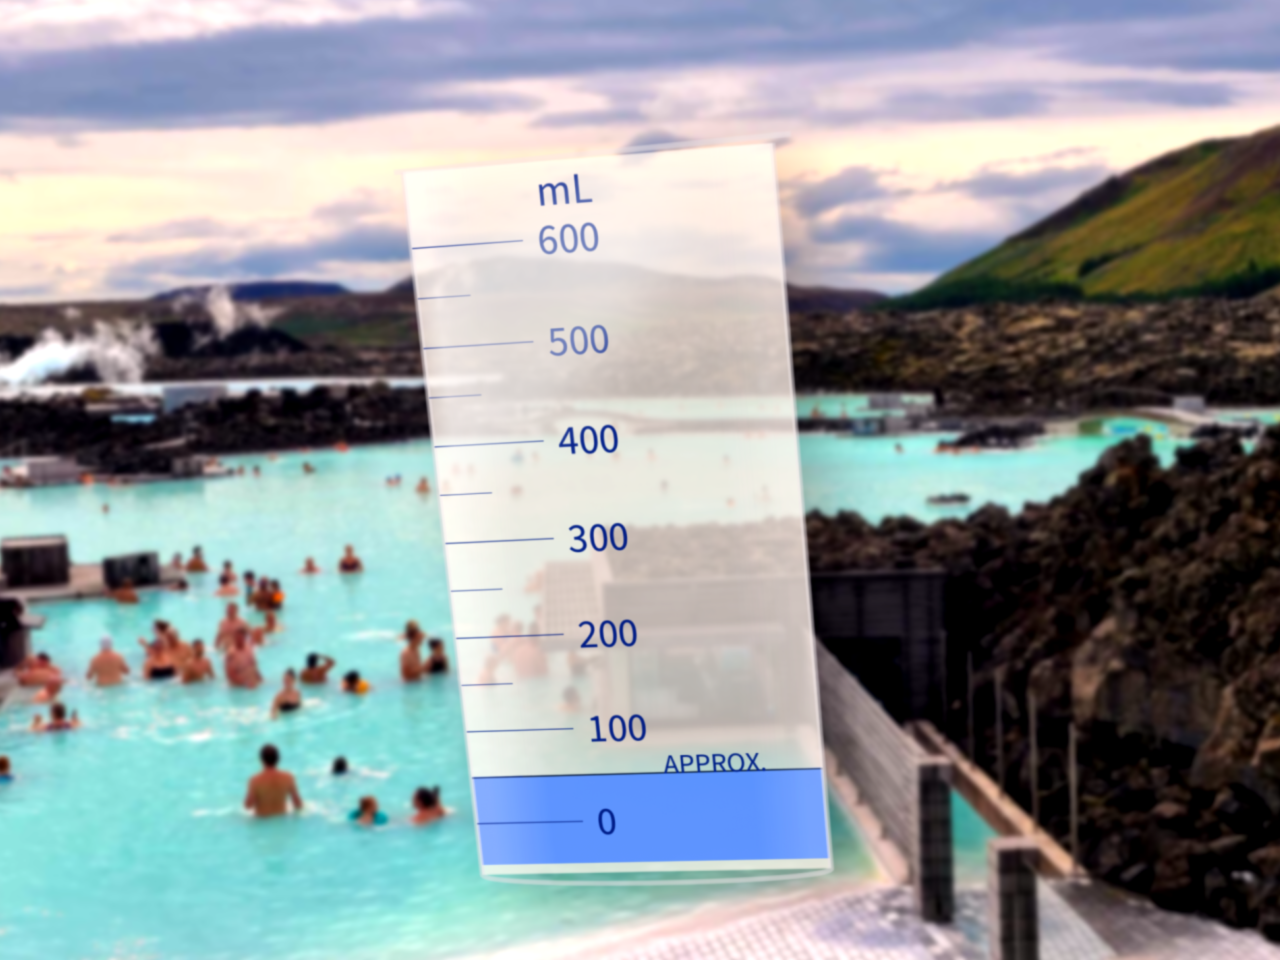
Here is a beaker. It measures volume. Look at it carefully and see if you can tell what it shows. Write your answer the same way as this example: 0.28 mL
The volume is 50 mL
